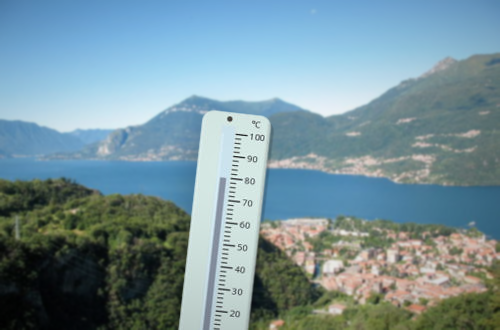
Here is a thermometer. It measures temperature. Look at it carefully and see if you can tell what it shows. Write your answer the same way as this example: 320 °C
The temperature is 80 °C
